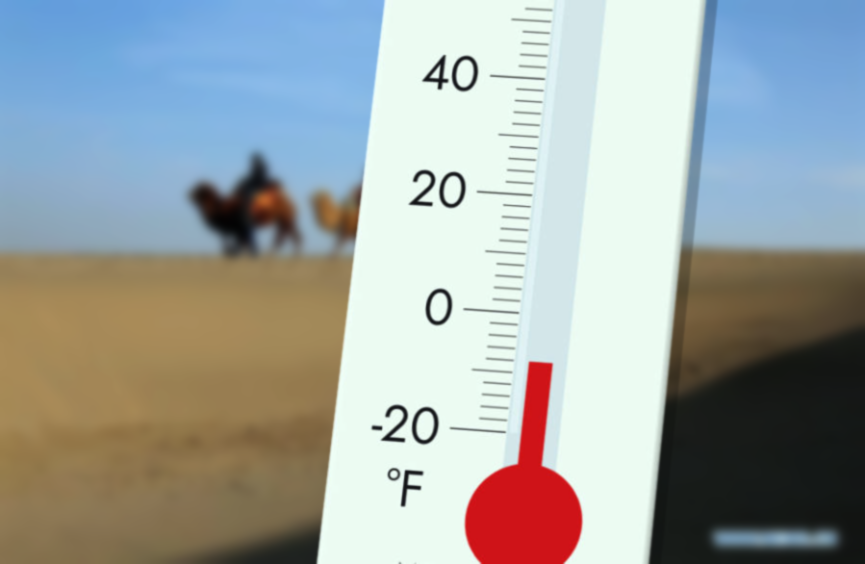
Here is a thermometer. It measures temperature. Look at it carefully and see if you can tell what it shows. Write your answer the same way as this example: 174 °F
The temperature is -8 °F
